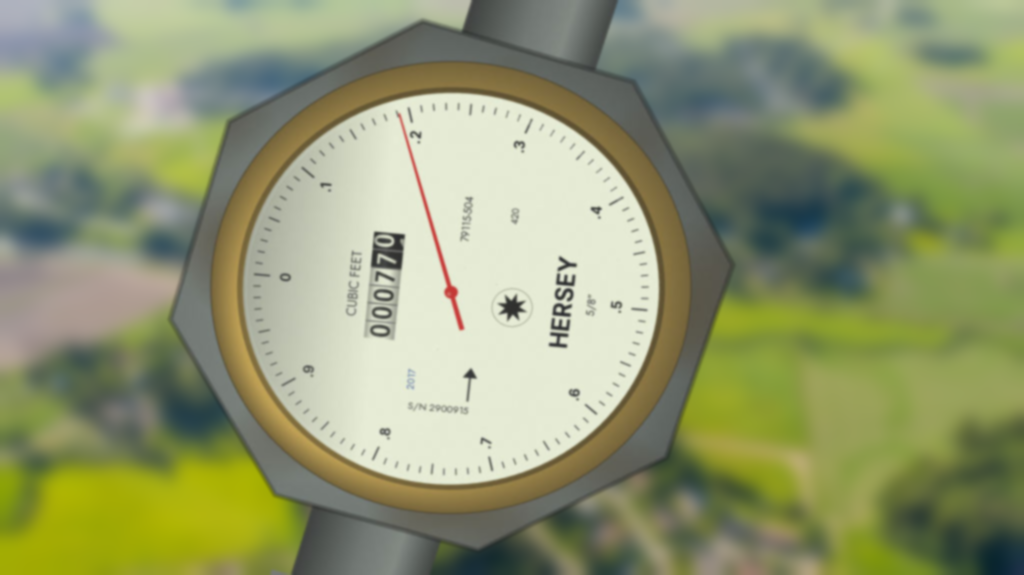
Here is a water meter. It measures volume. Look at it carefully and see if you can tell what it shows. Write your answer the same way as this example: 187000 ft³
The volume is 770.19 ft³
